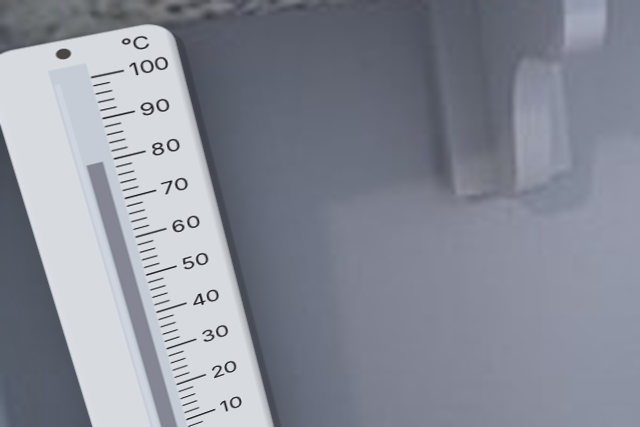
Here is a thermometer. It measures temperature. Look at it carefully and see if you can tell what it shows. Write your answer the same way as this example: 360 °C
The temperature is 80 °C
